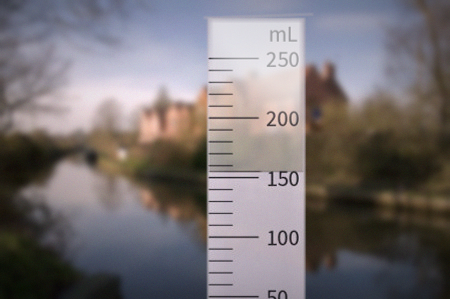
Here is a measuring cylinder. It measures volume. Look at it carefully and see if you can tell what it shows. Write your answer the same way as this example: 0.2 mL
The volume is 155 mL
